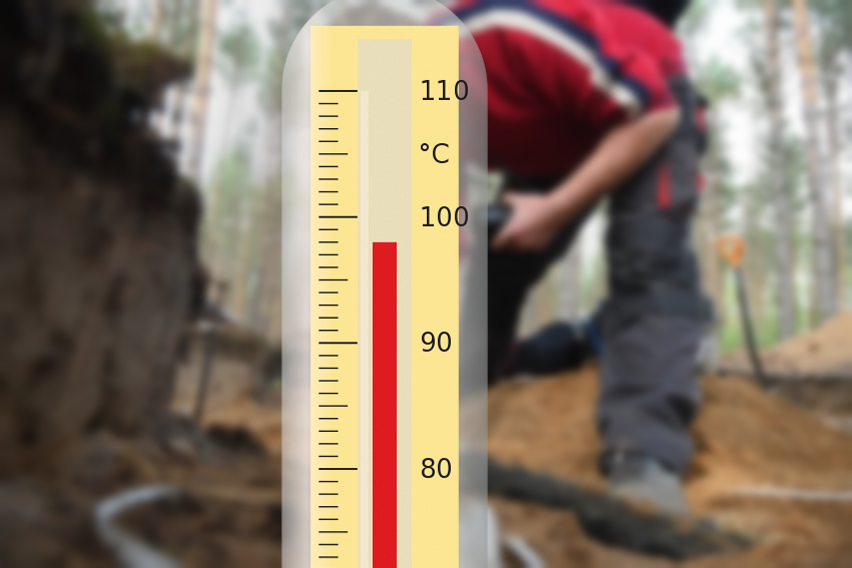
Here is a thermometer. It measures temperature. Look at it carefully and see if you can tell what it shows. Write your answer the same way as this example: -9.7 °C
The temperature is 98 °C
